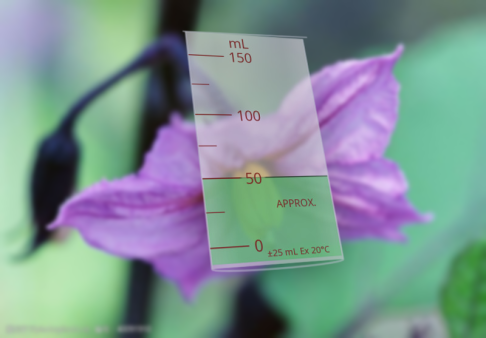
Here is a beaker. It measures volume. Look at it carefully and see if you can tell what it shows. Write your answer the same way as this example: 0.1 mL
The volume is 50 mL
